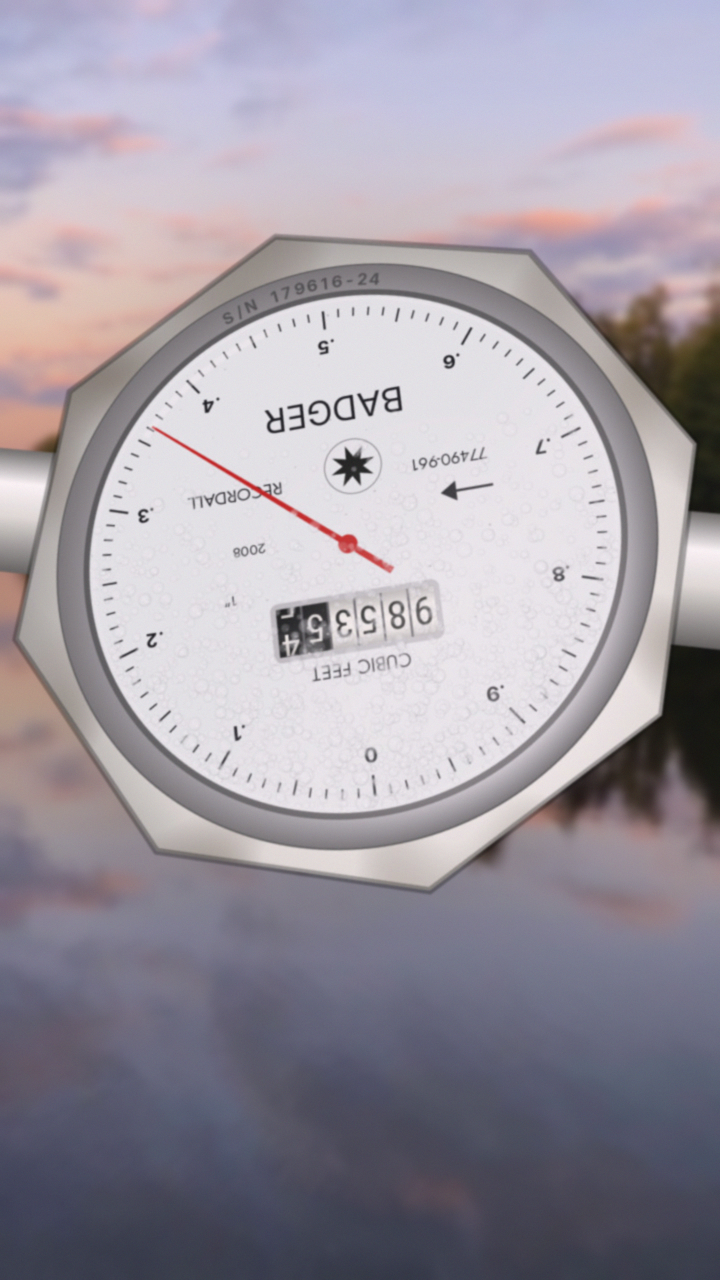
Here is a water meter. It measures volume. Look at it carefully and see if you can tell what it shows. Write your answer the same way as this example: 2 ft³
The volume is 985354.36 ft³
